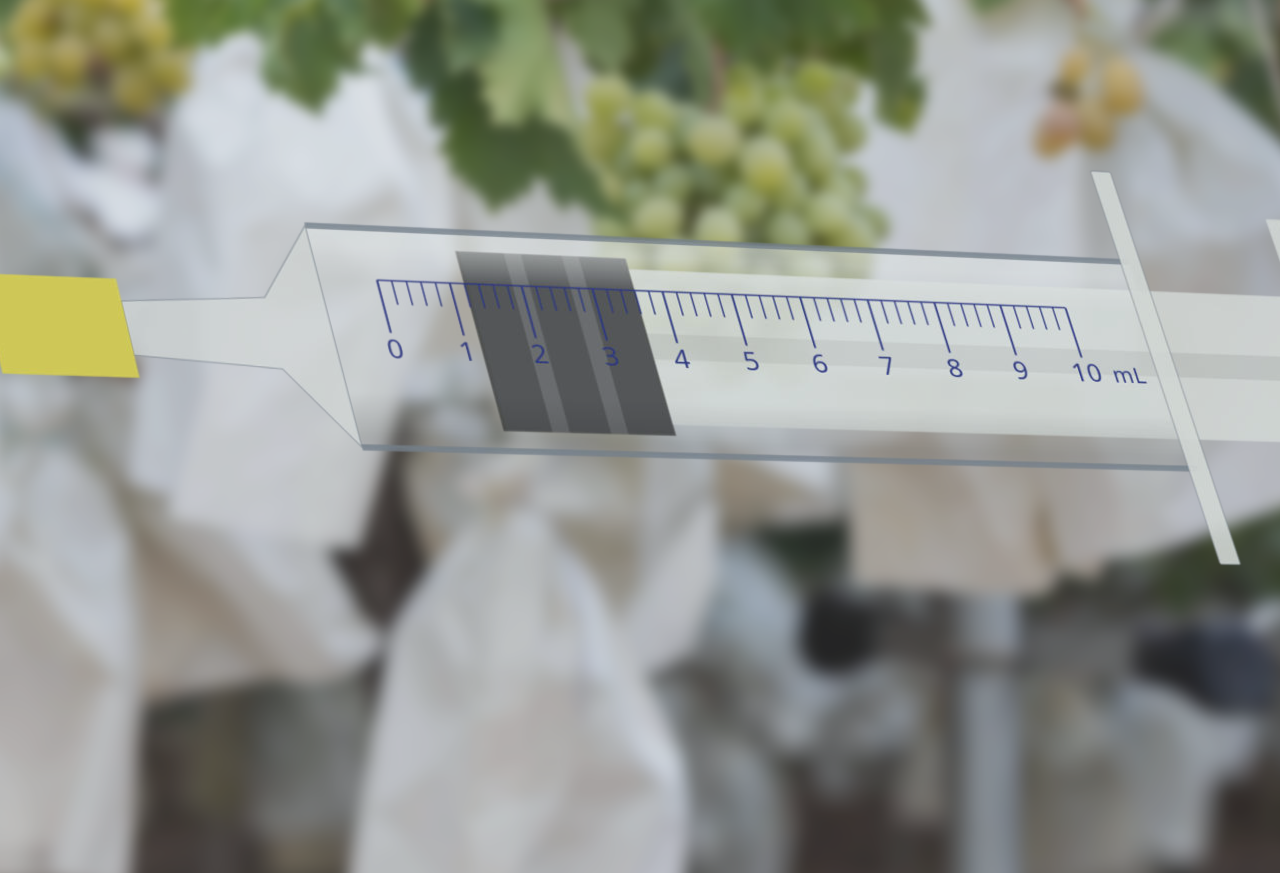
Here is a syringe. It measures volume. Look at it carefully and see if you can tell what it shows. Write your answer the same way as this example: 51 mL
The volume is 1.2 mL
